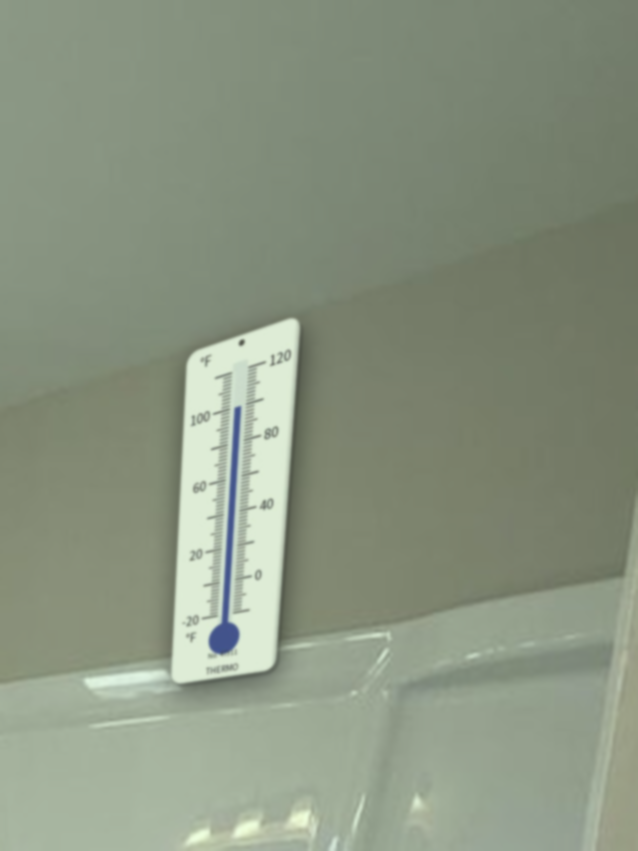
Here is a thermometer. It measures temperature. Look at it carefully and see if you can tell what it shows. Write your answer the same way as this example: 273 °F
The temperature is 100 °F
